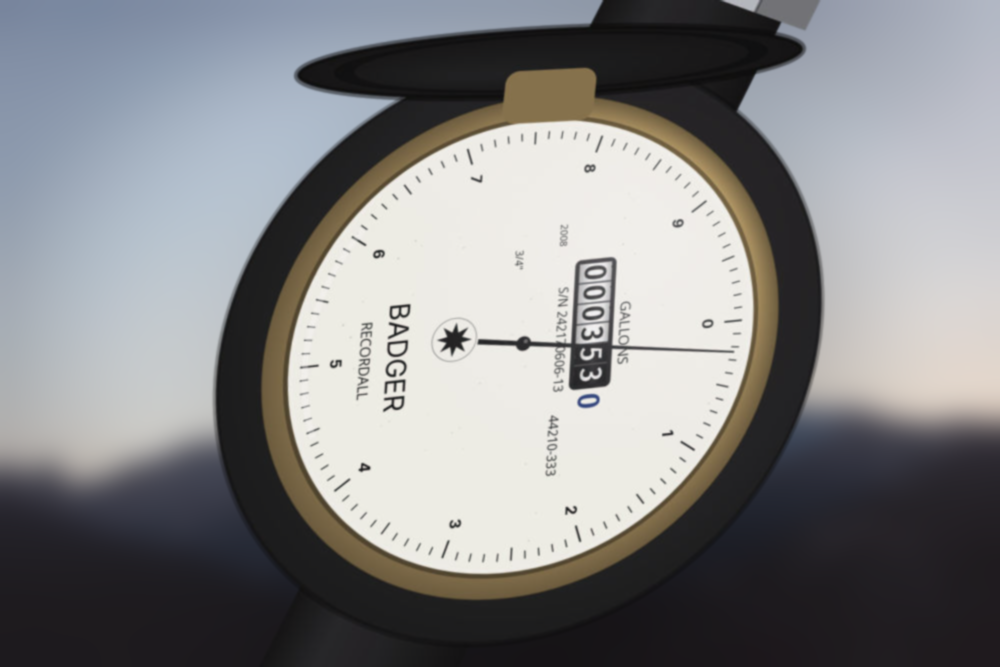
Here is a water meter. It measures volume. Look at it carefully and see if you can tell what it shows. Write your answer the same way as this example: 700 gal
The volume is 3530.2 gal
